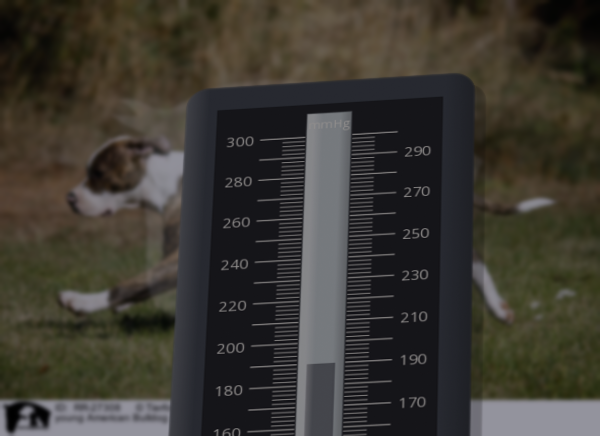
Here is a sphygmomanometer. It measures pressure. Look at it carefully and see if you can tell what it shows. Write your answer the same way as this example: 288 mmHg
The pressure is 190 mmHg
